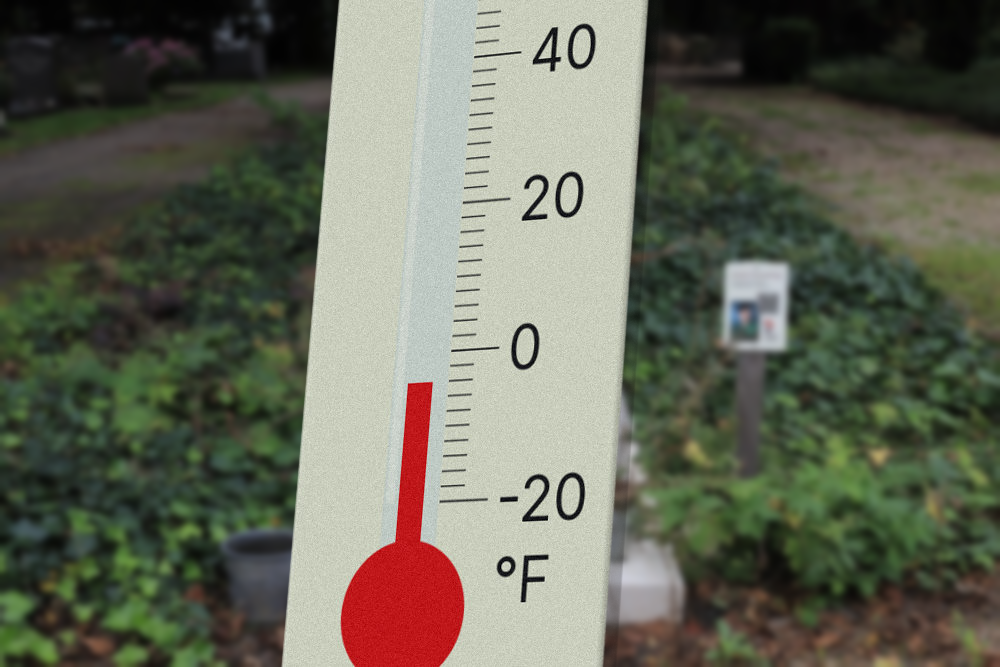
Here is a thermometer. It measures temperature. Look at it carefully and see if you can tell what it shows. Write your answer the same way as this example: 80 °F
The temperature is -4 °F
